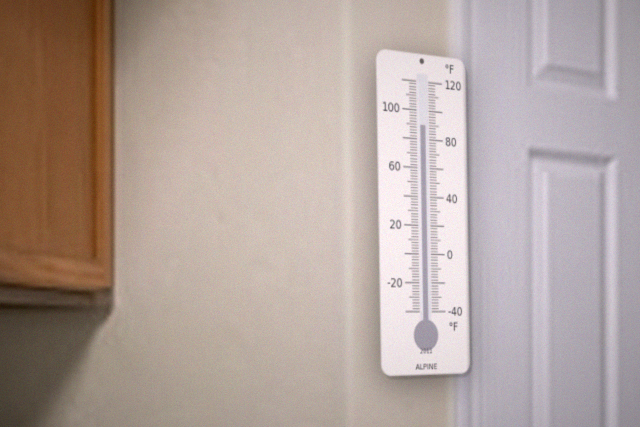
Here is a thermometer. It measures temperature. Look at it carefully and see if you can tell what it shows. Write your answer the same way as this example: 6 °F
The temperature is 90 °F
